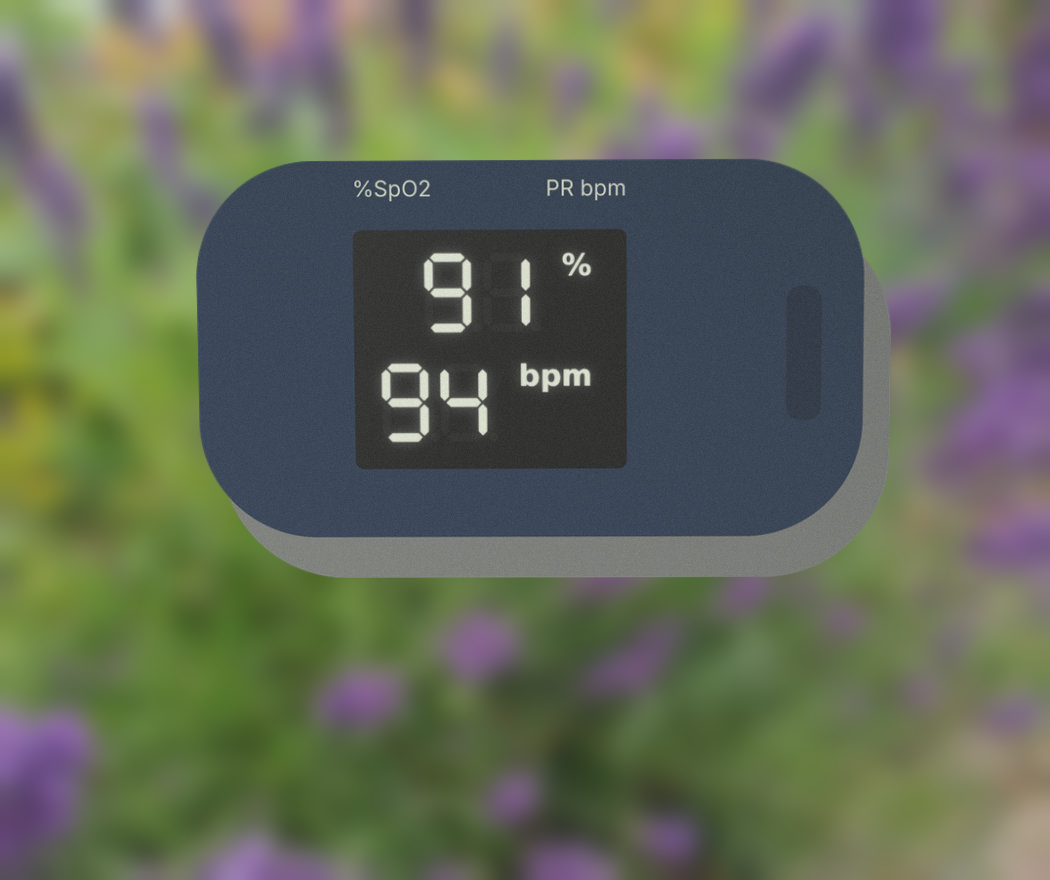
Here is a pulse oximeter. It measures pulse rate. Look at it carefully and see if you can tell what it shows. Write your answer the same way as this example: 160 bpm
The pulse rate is 94 bpm
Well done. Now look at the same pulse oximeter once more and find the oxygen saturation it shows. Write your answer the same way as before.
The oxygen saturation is 91 %
